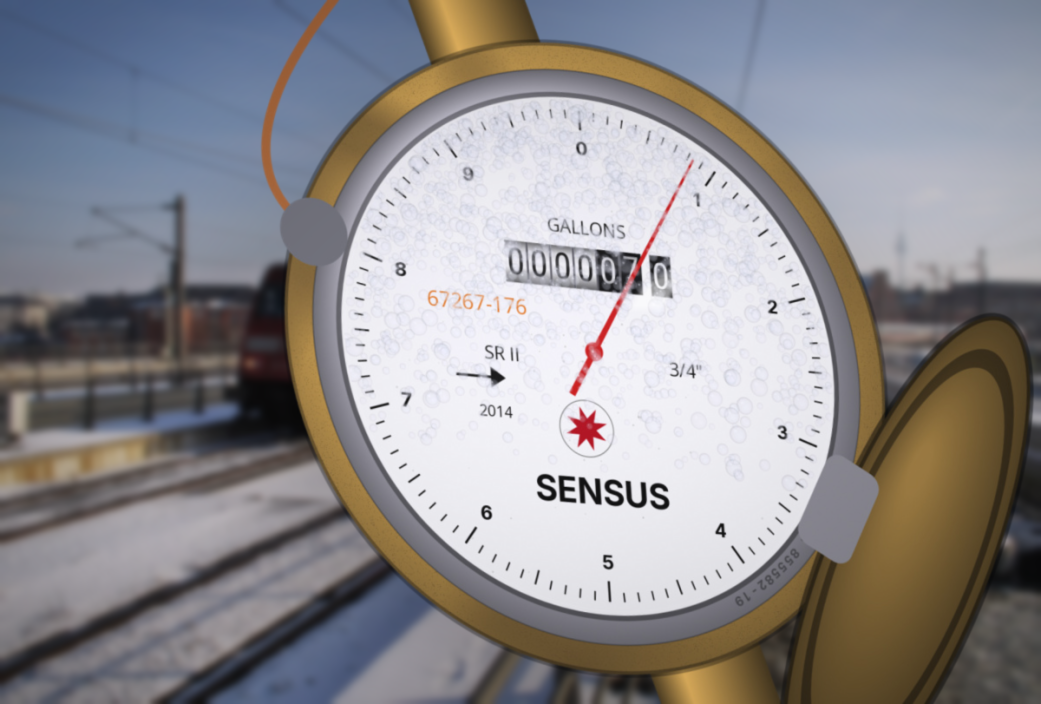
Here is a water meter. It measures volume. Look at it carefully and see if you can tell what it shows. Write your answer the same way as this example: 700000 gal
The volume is 70.8 gal
